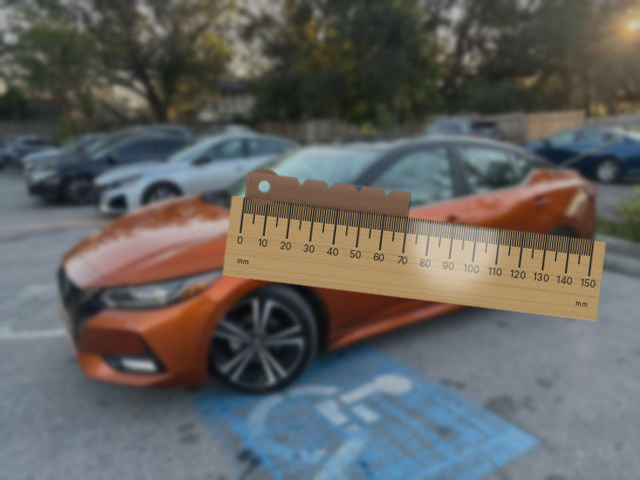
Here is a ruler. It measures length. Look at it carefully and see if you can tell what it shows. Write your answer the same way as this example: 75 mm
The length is 70 mm
